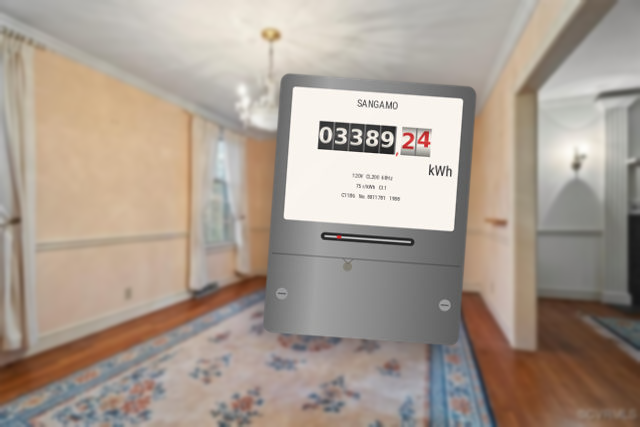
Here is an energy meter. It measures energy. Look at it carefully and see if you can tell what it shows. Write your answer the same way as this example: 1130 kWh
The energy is 3389.24 kWh
